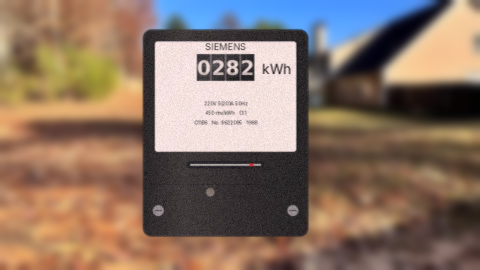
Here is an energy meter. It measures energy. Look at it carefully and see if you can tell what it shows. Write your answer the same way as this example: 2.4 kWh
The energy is 282 kWh
